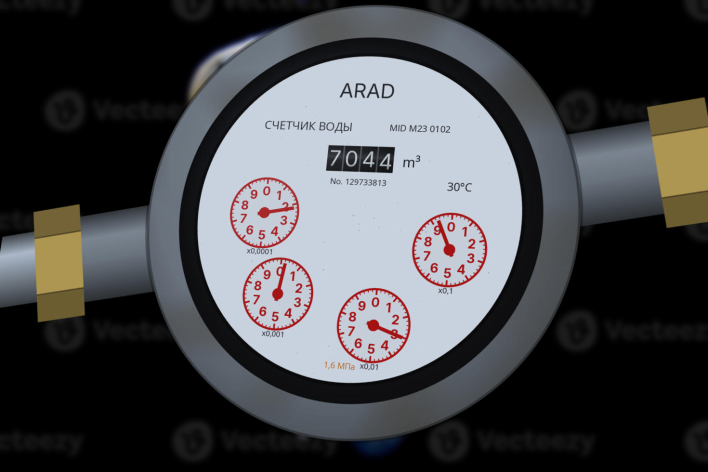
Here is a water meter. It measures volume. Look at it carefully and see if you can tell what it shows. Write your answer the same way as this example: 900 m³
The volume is 7043.9302 m³
